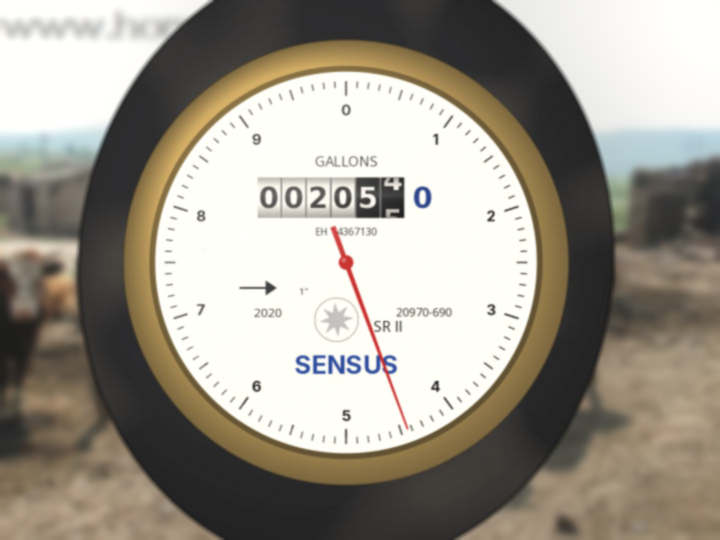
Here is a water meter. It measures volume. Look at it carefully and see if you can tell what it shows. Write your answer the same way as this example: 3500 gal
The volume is 20544.4 gal
